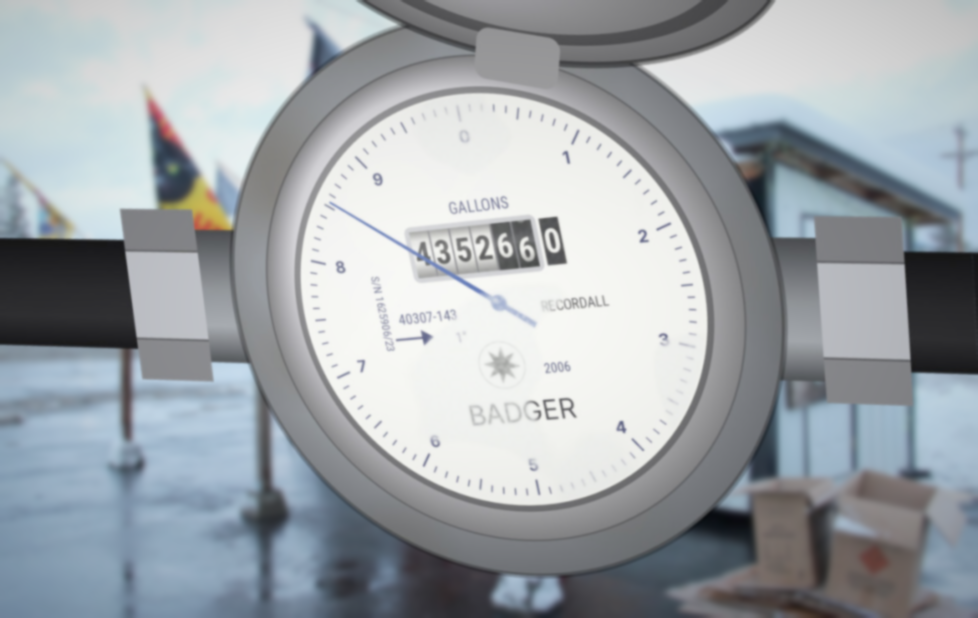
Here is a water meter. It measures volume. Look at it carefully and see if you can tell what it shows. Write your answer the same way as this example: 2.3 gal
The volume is 4352658.5 gal
